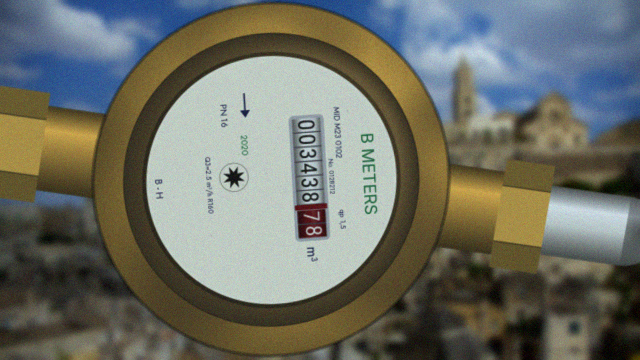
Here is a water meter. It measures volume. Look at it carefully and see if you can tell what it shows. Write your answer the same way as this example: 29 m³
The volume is 3438.78 m³
